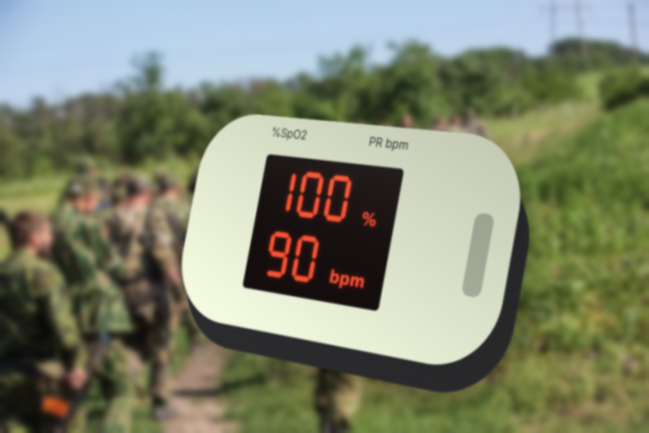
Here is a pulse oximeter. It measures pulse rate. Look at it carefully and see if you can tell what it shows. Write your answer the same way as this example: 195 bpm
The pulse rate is 90 bpm
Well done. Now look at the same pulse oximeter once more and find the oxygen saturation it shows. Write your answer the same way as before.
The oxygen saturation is 100 %
